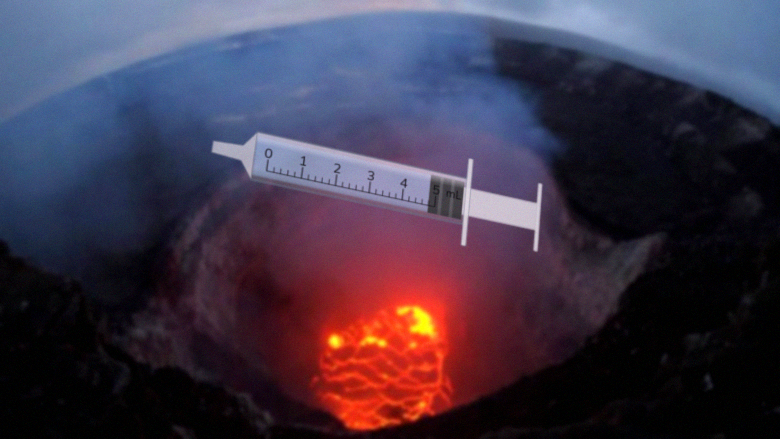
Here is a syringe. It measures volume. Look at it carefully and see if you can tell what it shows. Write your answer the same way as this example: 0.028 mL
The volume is 4.8 mL
